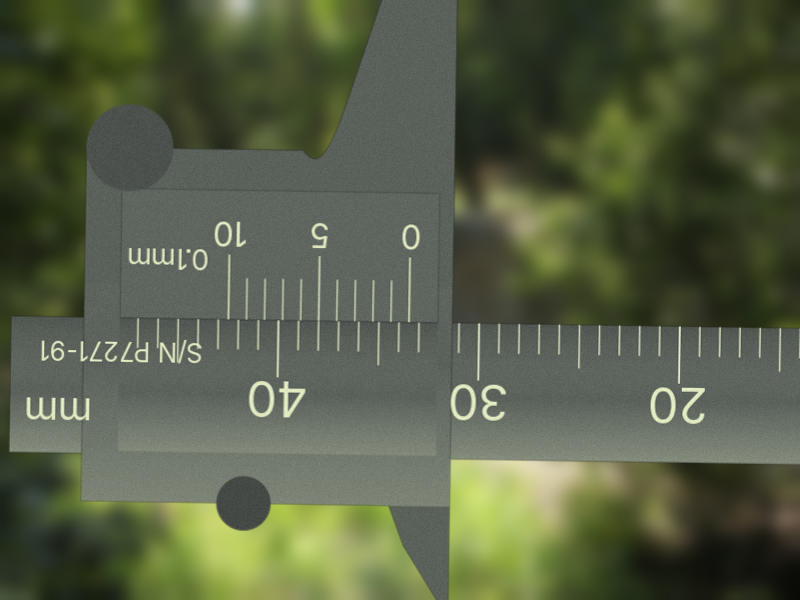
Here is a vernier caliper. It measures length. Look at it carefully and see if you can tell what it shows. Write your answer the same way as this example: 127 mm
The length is 33.5 mm
